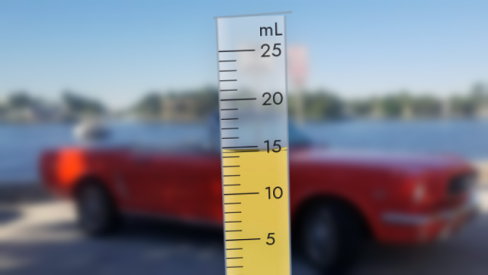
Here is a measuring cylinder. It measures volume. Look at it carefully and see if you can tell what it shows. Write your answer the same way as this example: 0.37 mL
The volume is 14.5 mL
